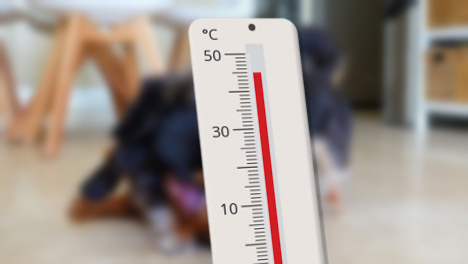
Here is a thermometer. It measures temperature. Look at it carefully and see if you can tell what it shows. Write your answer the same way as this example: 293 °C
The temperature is 45 °C
